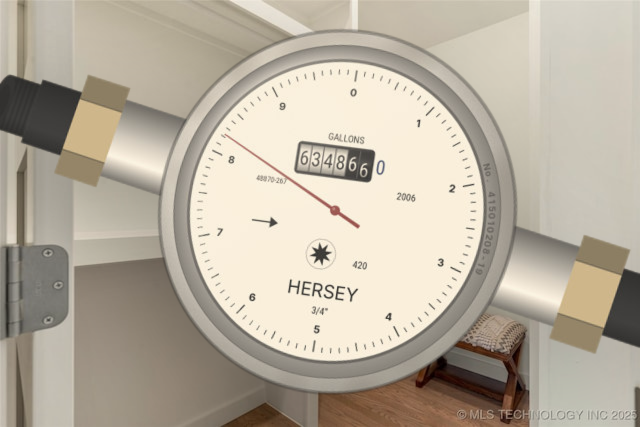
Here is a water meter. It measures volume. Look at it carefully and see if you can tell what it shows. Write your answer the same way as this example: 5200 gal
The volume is 6348658.2 gal
